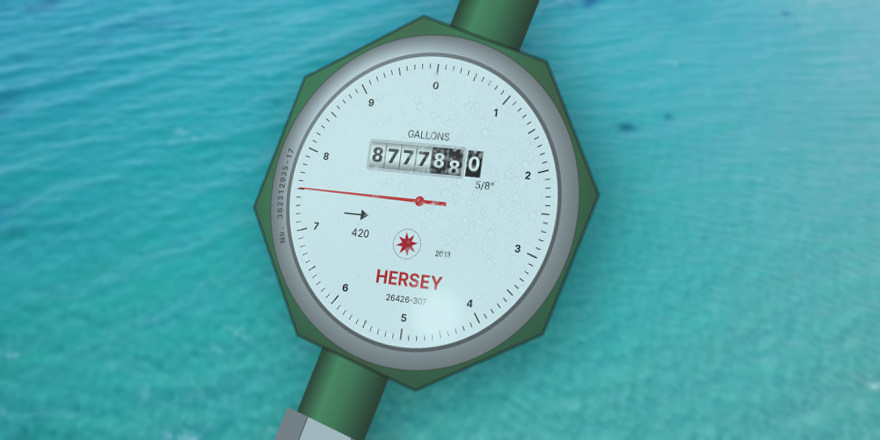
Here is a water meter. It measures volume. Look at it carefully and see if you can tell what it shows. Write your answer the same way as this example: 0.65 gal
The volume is 8777877.5 gal
